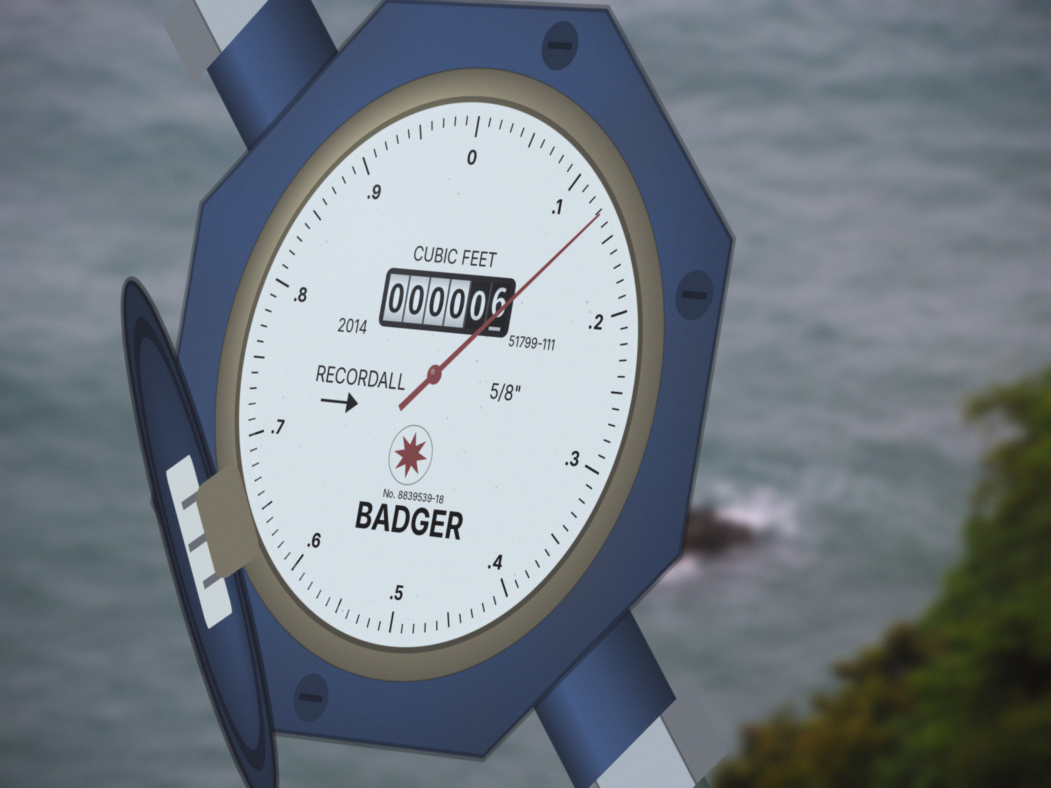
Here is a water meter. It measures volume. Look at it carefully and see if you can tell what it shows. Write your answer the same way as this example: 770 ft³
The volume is 6.13 ft³
